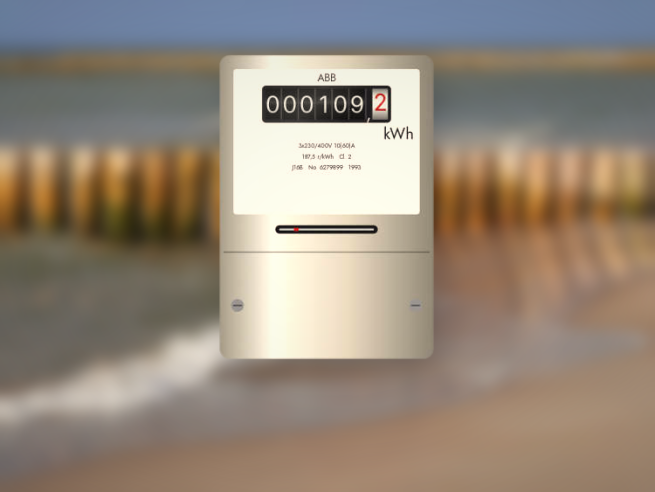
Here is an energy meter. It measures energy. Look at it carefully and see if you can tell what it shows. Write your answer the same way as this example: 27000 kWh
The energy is 109.2 kWh
